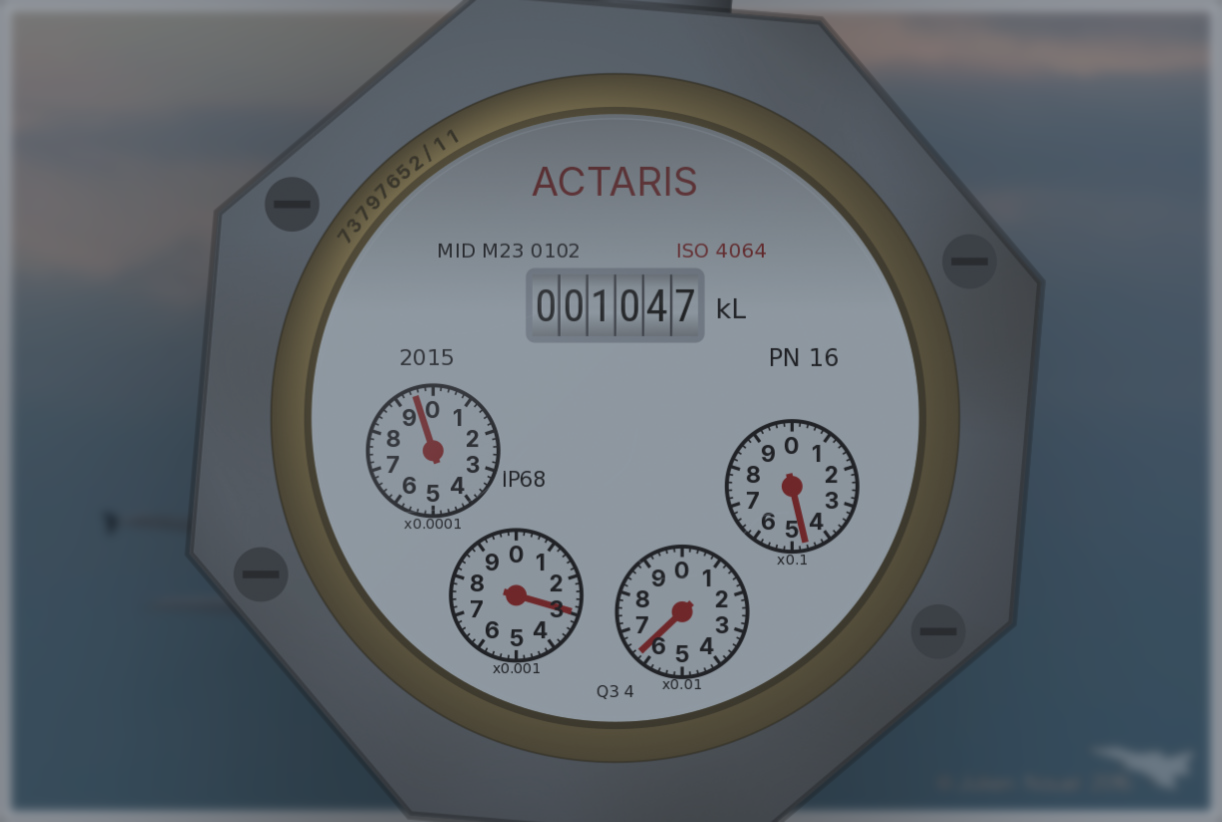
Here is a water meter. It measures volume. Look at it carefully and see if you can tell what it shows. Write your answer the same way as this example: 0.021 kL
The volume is 1047.4629 kL
